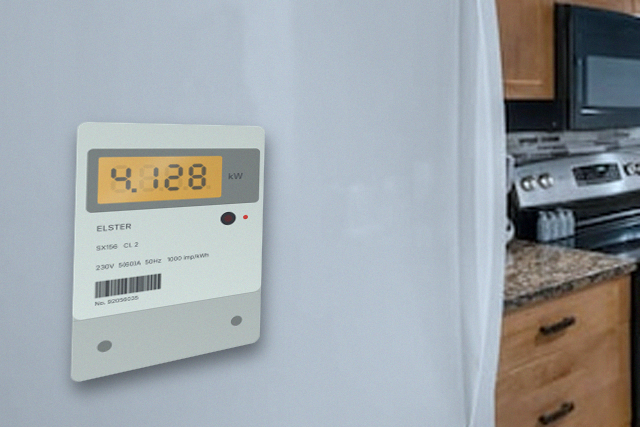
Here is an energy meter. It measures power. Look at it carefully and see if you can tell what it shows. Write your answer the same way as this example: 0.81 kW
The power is 4.128 kW
